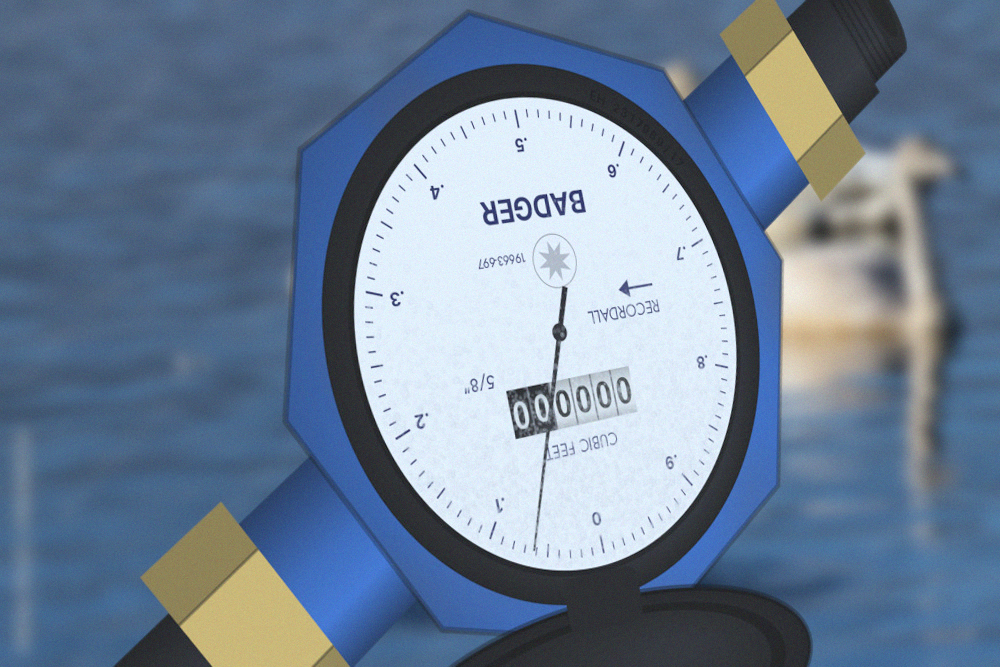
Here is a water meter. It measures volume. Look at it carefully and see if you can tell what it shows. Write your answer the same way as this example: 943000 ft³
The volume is 0.06 ft³
